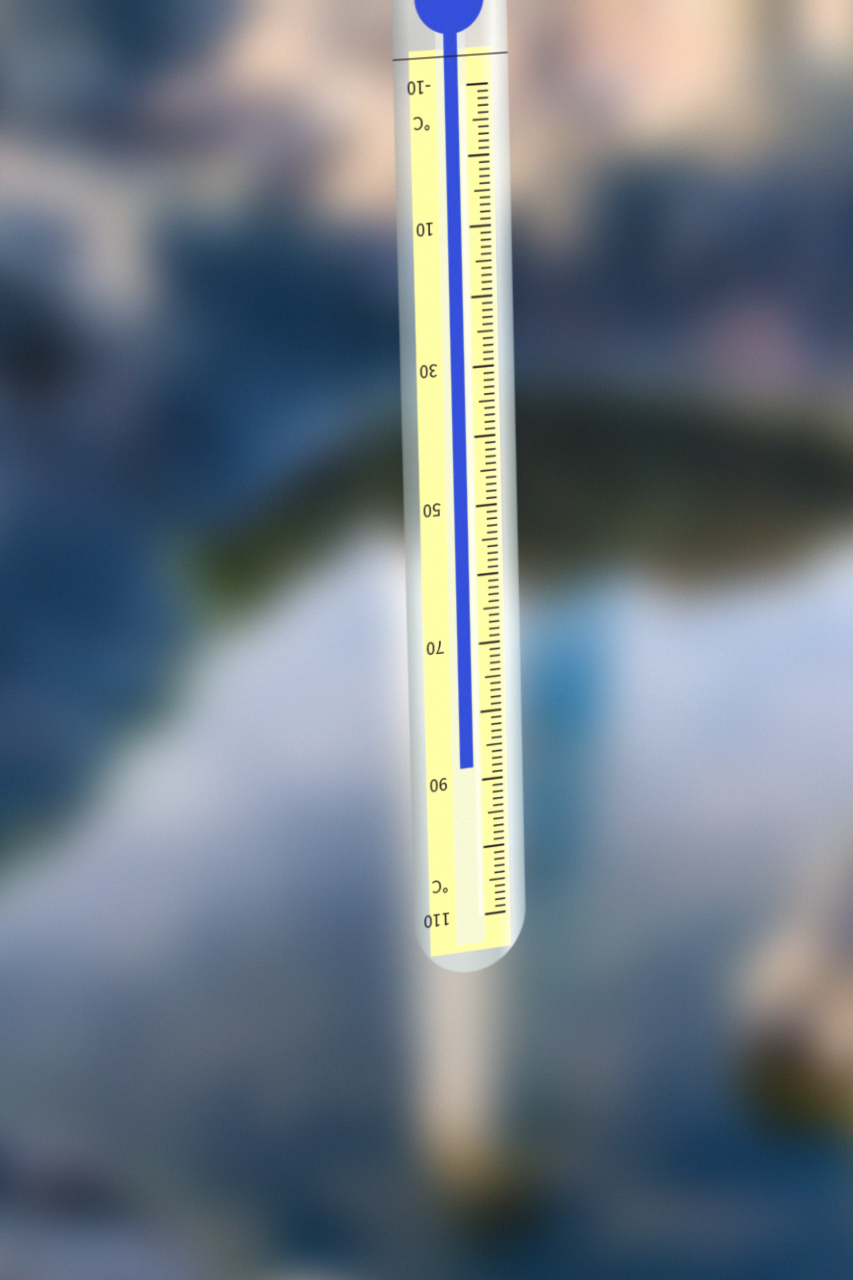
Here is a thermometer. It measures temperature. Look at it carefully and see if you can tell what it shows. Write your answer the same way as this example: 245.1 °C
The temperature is 88 °C
